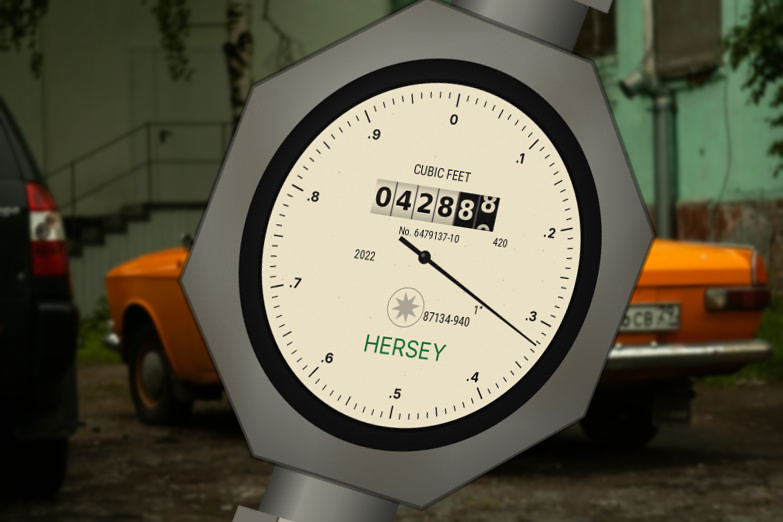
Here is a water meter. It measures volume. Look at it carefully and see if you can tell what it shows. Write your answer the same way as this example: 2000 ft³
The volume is 42888.32 ft³
